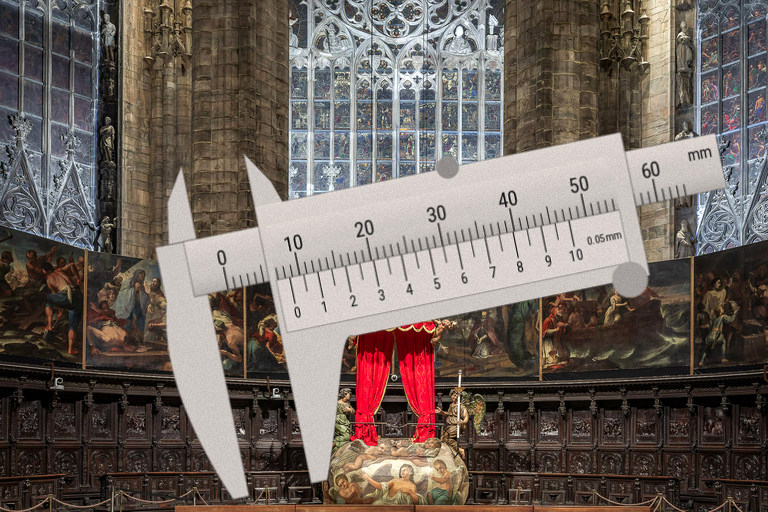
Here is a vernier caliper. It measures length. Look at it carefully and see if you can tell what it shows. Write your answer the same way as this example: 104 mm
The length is 8.6 mm
